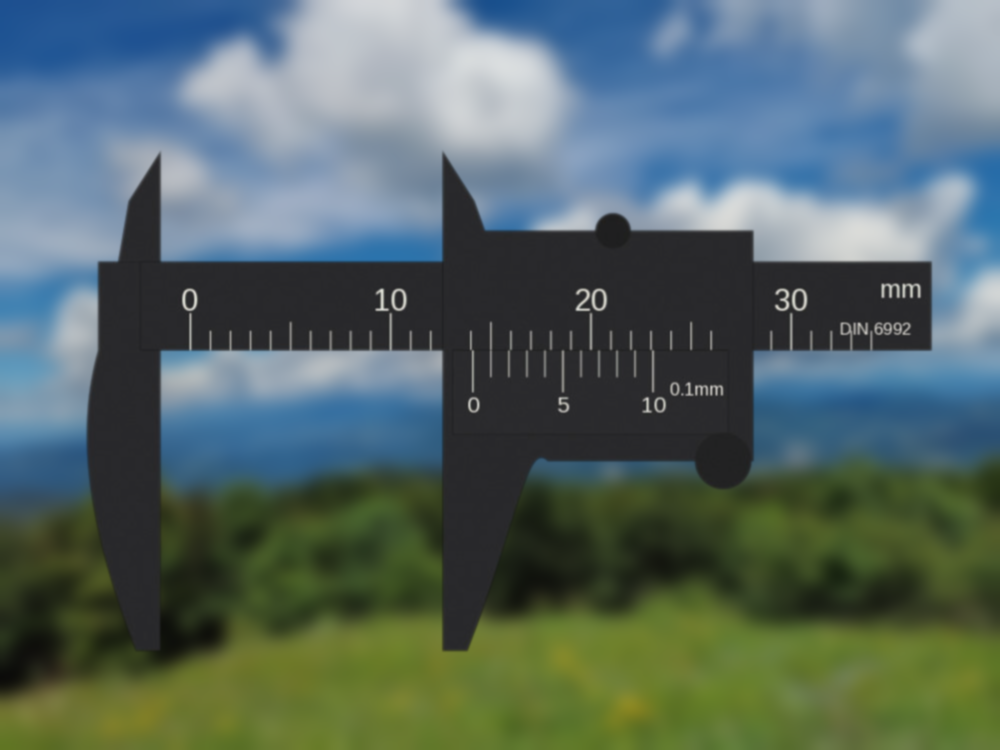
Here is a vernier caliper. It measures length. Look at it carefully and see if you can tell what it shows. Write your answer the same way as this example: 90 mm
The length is 14.1 mm
